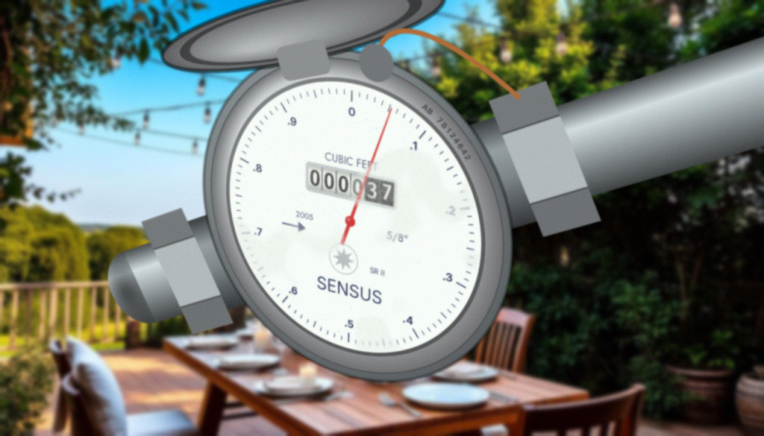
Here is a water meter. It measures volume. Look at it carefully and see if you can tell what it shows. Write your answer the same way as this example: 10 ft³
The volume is 37.05 ft³
